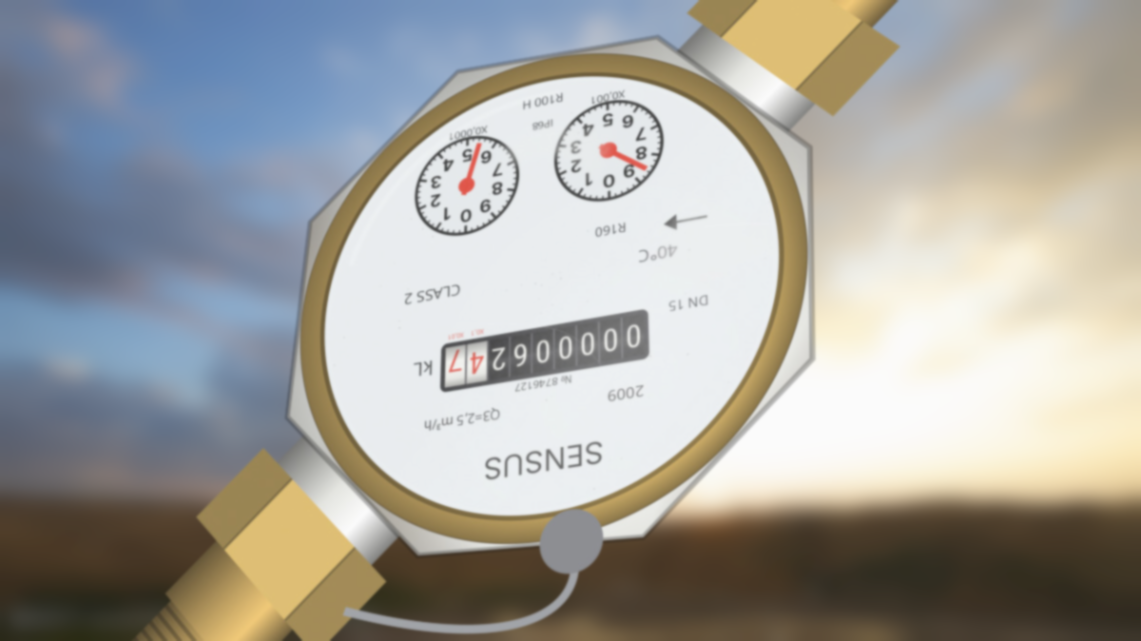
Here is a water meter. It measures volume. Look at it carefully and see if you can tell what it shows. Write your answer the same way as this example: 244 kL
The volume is 62.4685 kL
